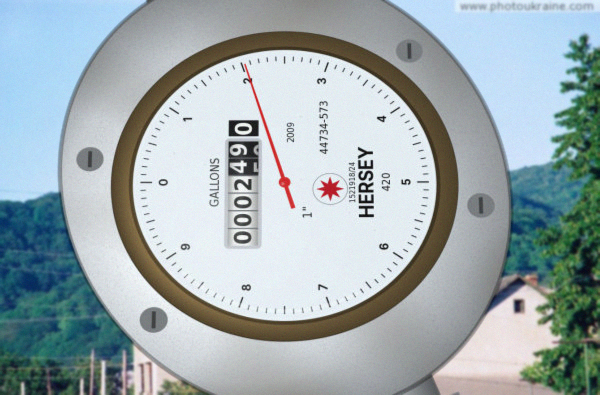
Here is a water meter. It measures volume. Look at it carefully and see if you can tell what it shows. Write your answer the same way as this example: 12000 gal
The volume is 2492.0 gal
